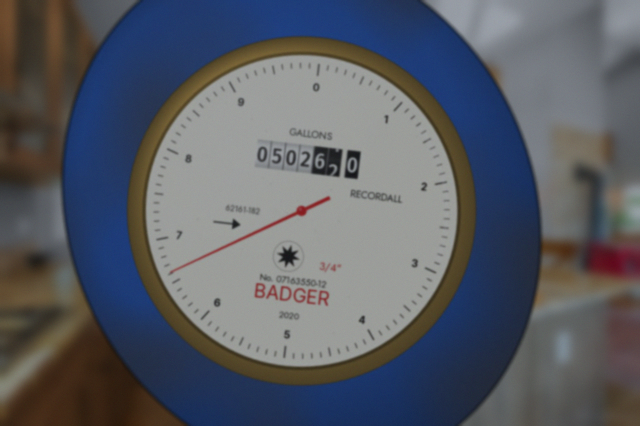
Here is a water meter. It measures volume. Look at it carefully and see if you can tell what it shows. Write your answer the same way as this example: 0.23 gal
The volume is 502616.6 gal
